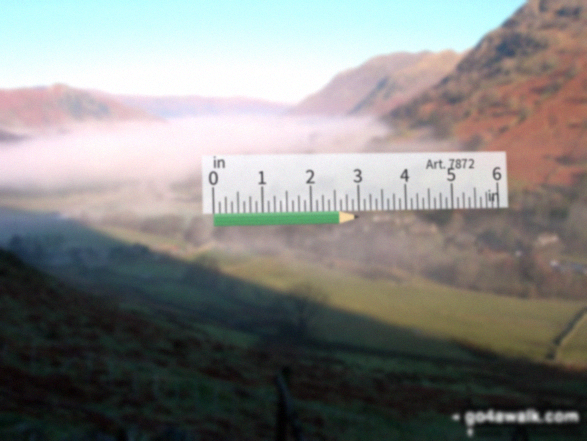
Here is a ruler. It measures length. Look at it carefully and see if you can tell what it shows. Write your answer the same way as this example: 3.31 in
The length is 3 in
